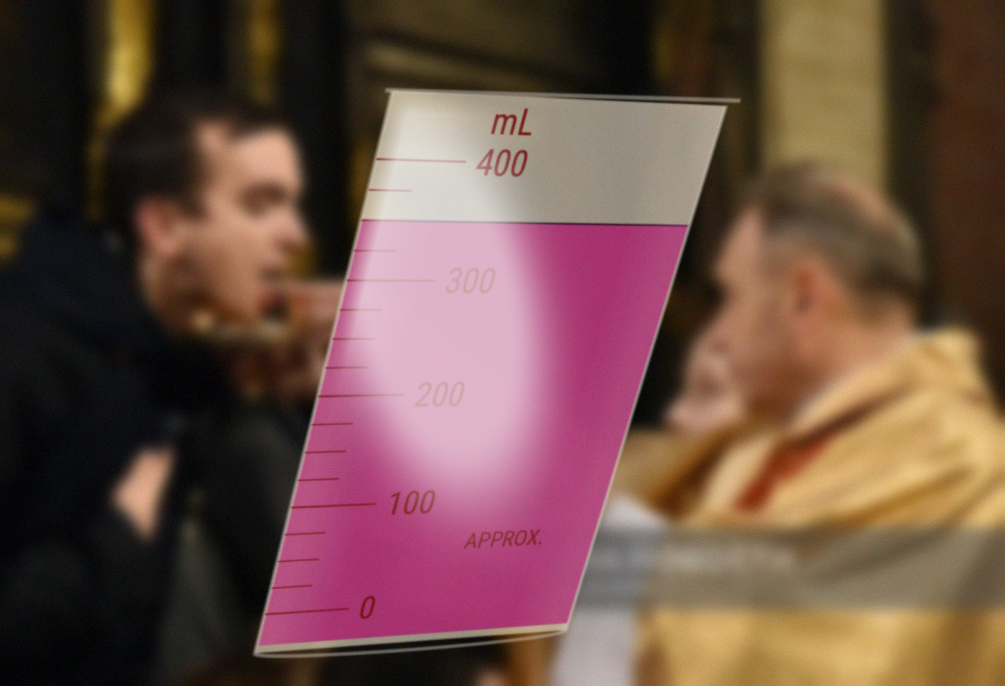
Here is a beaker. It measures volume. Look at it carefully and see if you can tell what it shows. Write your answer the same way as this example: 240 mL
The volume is 350 mL
